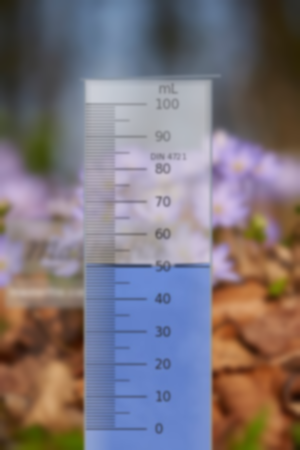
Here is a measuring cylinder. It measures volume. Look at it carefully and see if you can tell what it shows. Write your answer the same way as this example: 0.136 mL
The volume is 50 mL
